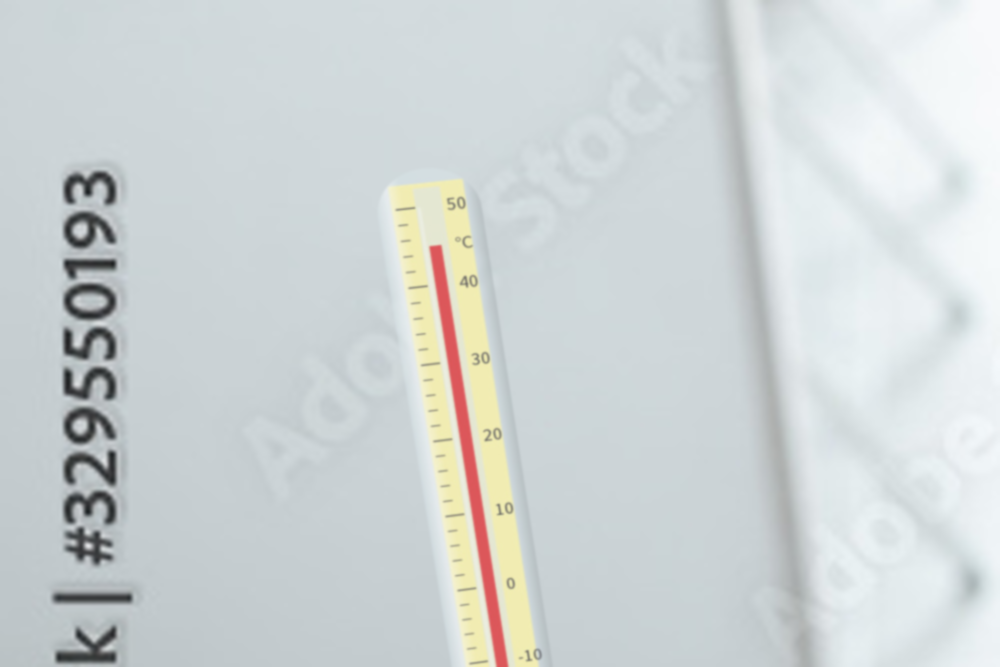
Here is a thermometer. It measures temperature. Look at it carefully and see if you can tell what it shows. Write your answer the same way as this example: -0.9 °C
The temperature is 45 °C
